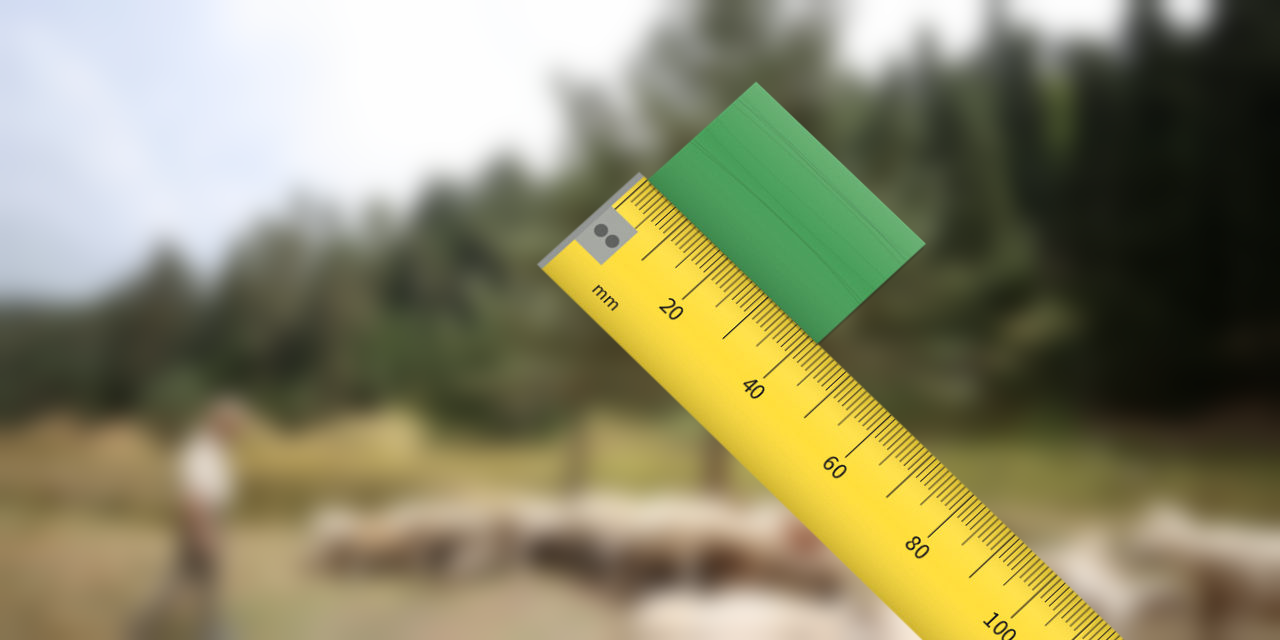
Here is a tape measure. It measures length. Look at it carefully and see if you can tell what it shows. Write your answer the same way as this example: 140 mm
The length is 42 mm
